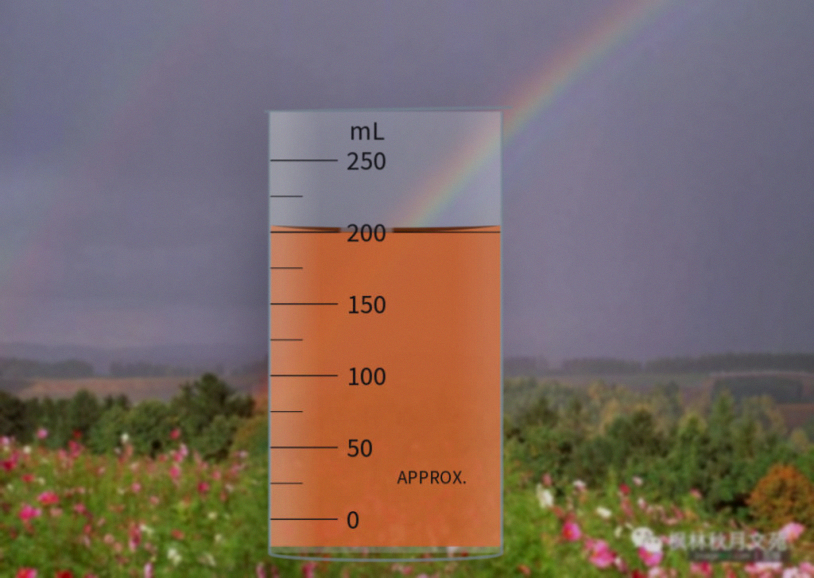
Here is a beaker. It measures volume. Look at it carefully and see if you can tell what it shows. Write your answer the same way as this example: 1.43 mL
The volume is 200 mL
